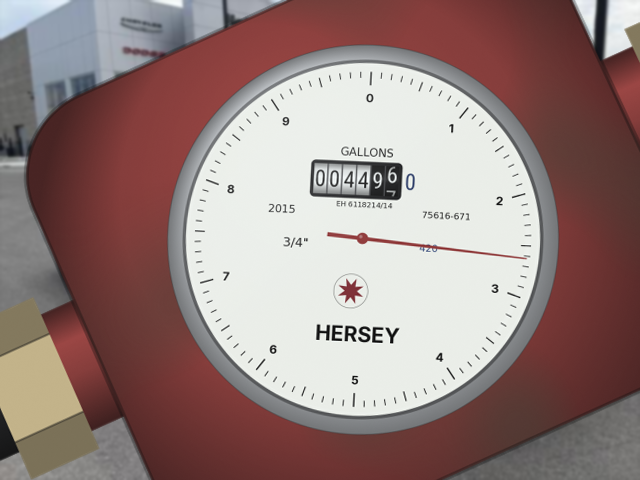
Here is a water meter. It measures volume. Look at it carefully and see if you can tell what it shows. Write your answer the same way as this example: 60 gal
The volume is 44962.6 gal
